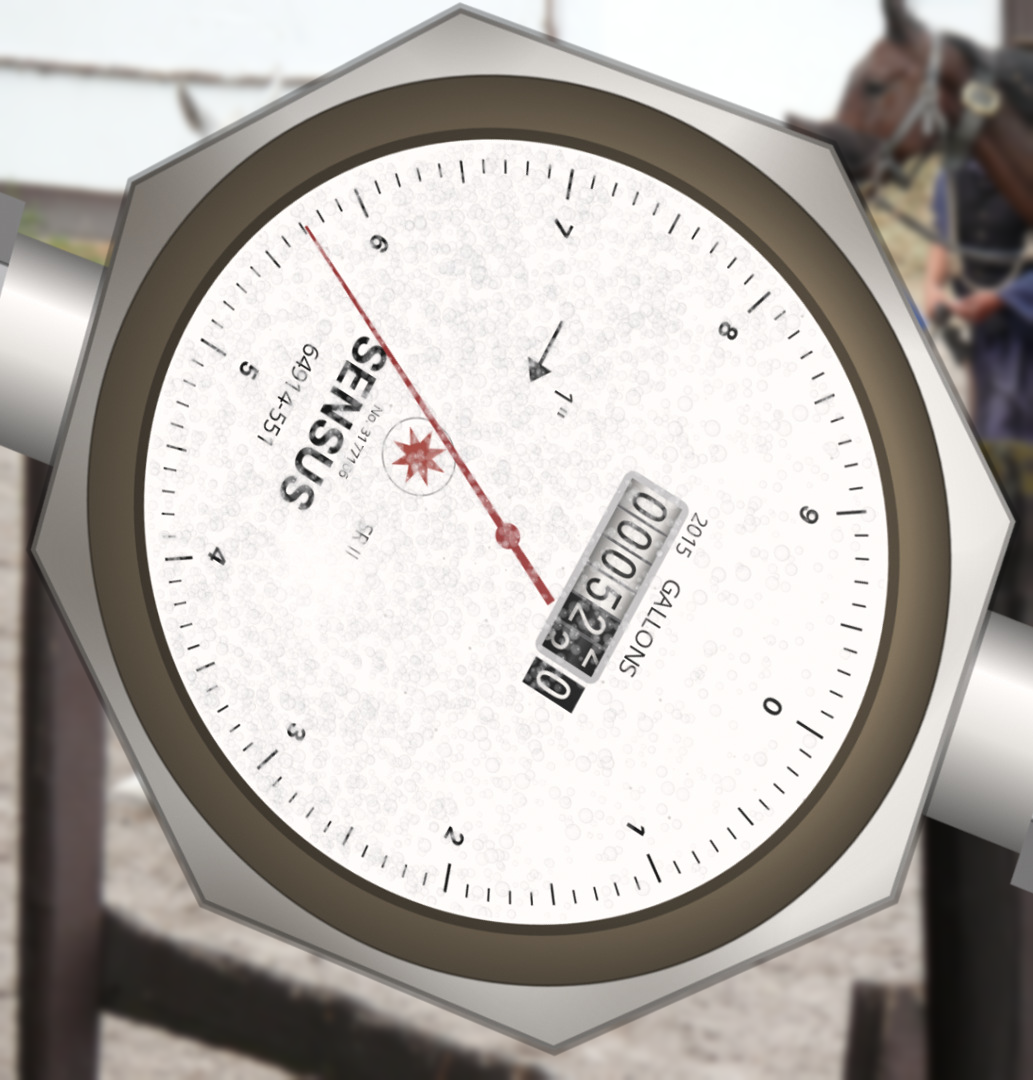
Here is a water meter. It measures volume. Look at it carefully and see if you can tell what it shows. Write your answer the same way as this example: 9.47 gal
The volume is 5225.7 gal
